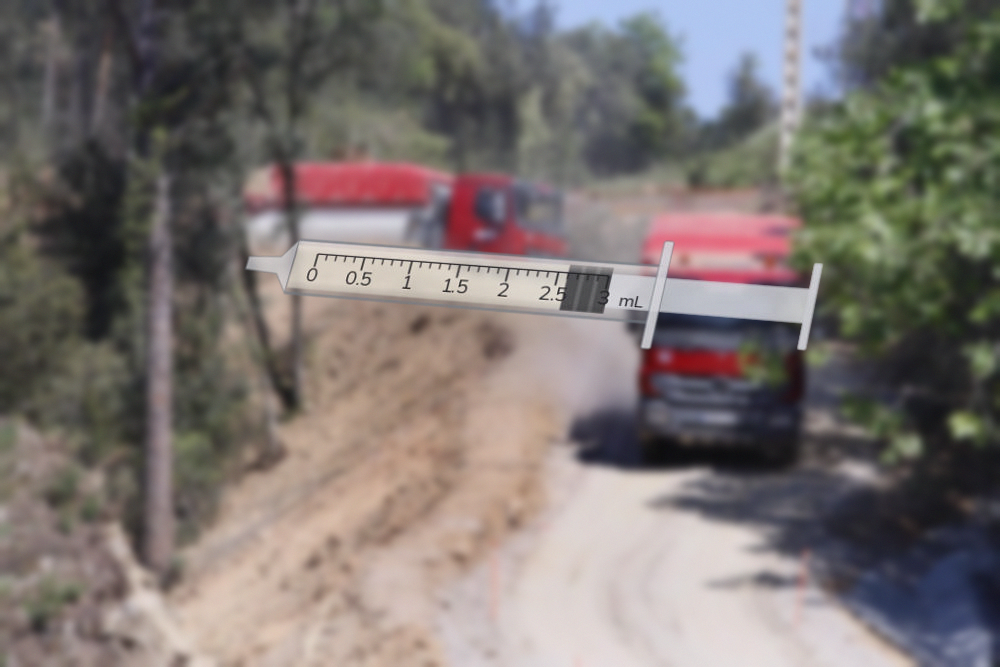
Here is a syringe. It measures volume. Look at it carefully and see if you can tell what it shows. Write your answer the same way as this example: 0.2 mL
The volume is 2.6 mL
